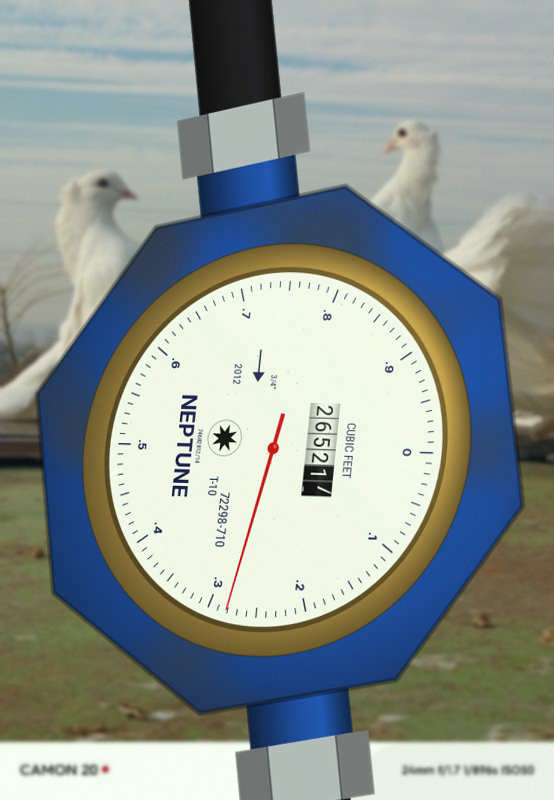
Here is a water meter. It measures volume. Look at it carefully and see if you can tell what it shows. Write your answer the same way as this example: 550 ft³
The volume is 265217.28 ft³
